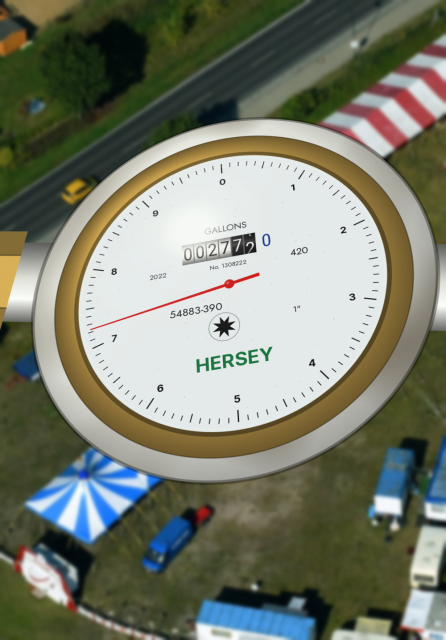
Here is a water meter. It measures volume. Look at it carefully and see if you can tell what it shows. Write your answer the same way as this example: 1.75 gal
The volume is 27717.2 gal
